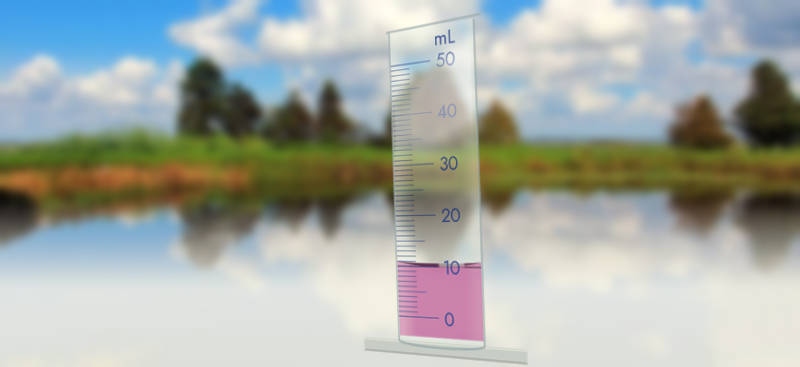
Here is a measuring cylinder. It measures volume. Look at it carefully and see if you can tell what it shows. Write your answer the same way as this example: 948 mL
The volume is 10 mL
